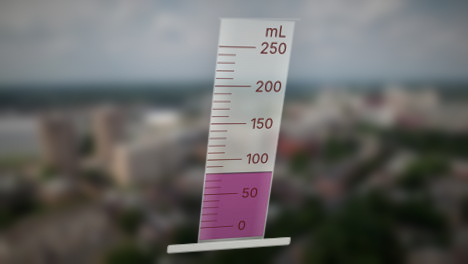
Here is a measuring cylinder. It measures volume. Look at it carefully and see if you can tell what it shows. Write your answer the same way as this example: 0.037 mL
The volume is 80 mL
